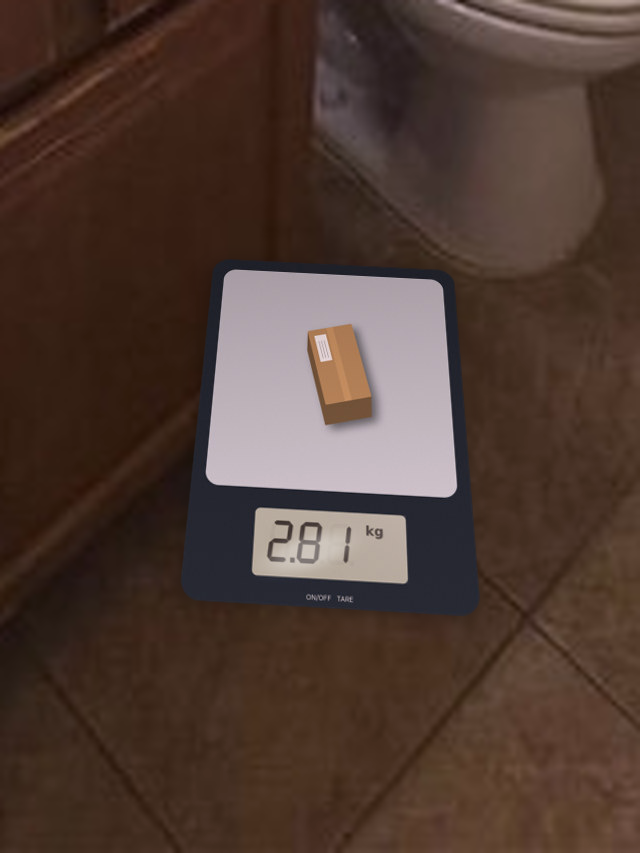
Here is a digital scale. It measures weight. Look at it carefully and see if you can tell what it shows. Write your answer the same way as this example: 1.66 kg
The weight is 2.81 kg
